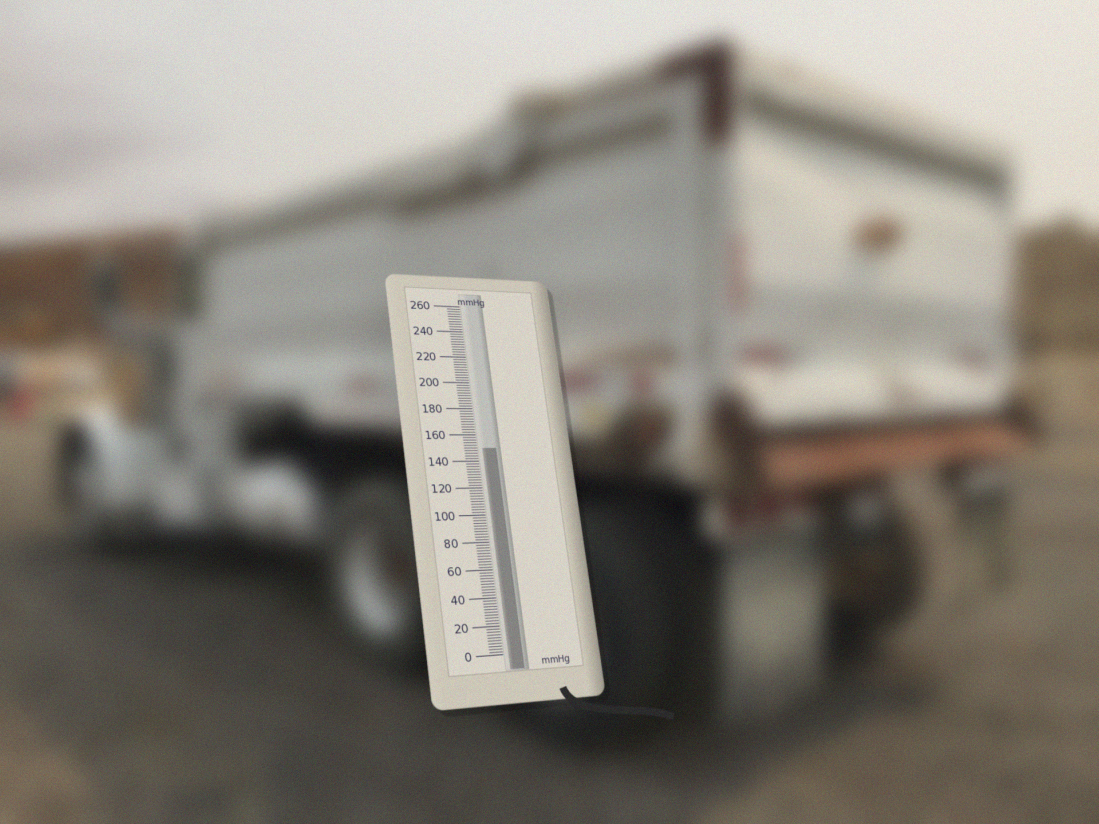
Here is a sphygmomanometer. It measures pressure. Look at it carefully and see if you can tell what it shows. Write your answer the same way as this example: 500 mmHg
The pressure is 150 mmHg
